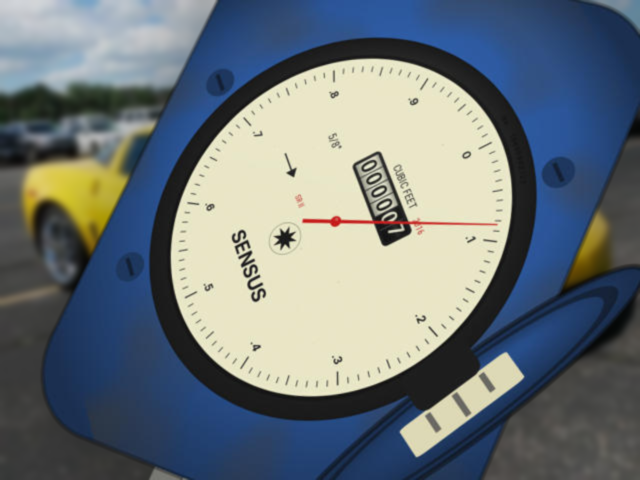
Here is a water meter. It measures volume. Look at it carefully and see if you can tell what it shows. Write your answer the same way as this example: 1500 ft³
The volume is 7.08 ft³
